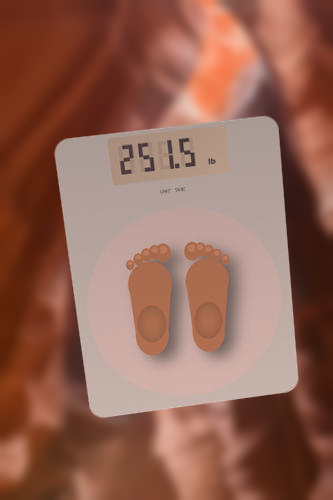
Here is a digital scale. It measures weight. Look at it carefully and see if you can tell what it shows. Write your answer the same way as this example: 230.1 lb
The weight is 251.5 lb
